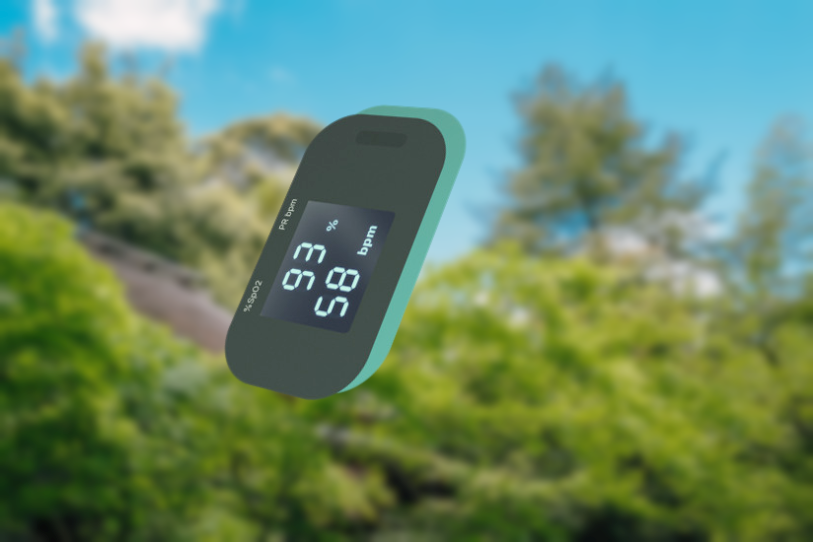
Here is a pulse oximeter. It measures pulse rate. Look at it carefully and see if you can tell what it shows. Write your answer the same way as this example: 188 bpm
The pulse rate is 58 bpm
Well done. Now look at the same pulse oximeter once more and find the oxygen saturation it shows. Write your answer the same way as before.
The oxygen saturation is 93 %
